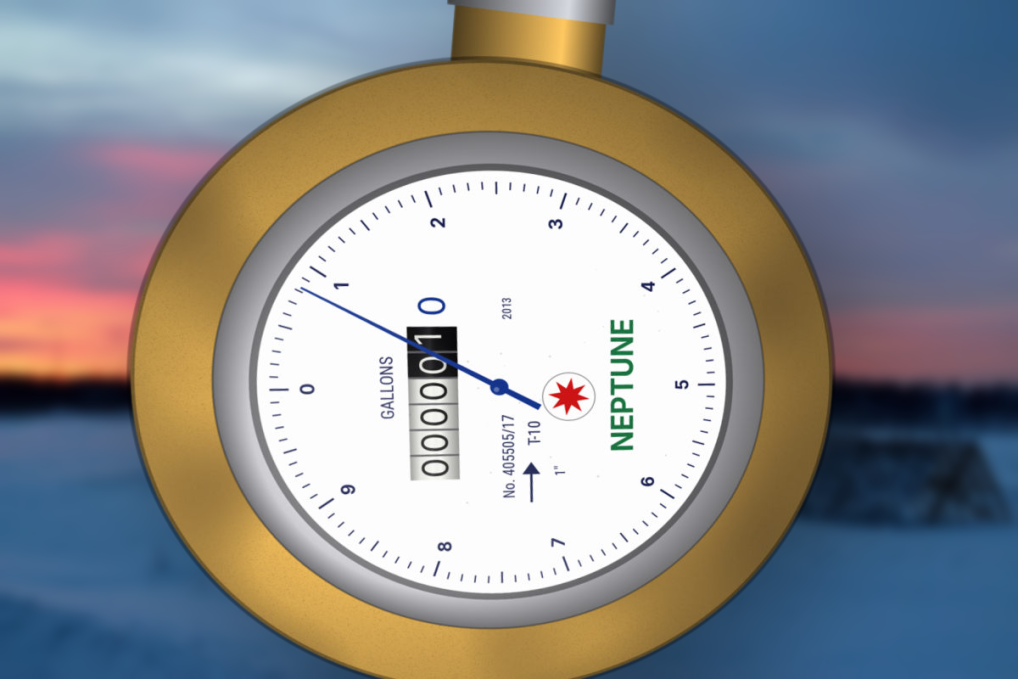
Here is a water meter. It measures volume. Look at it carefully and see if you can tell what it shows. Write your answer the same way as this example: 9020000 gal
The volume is 10.8 gal
